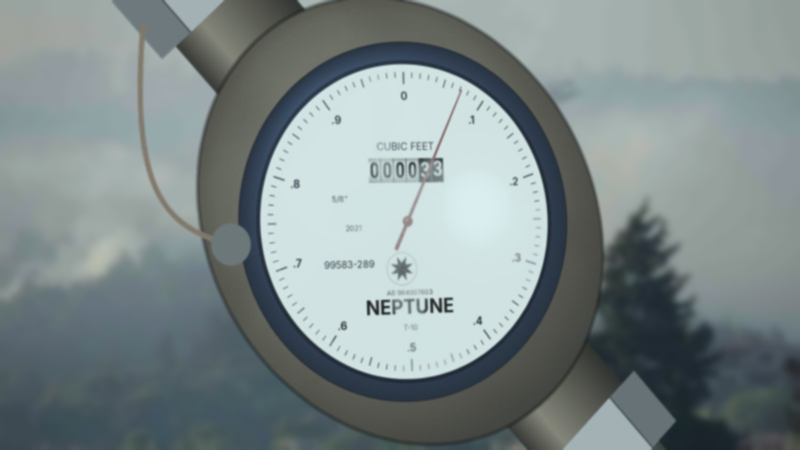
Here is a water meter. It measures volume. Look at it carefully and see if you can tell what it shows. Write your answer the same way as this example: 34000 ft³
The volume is 33.07 ft³
